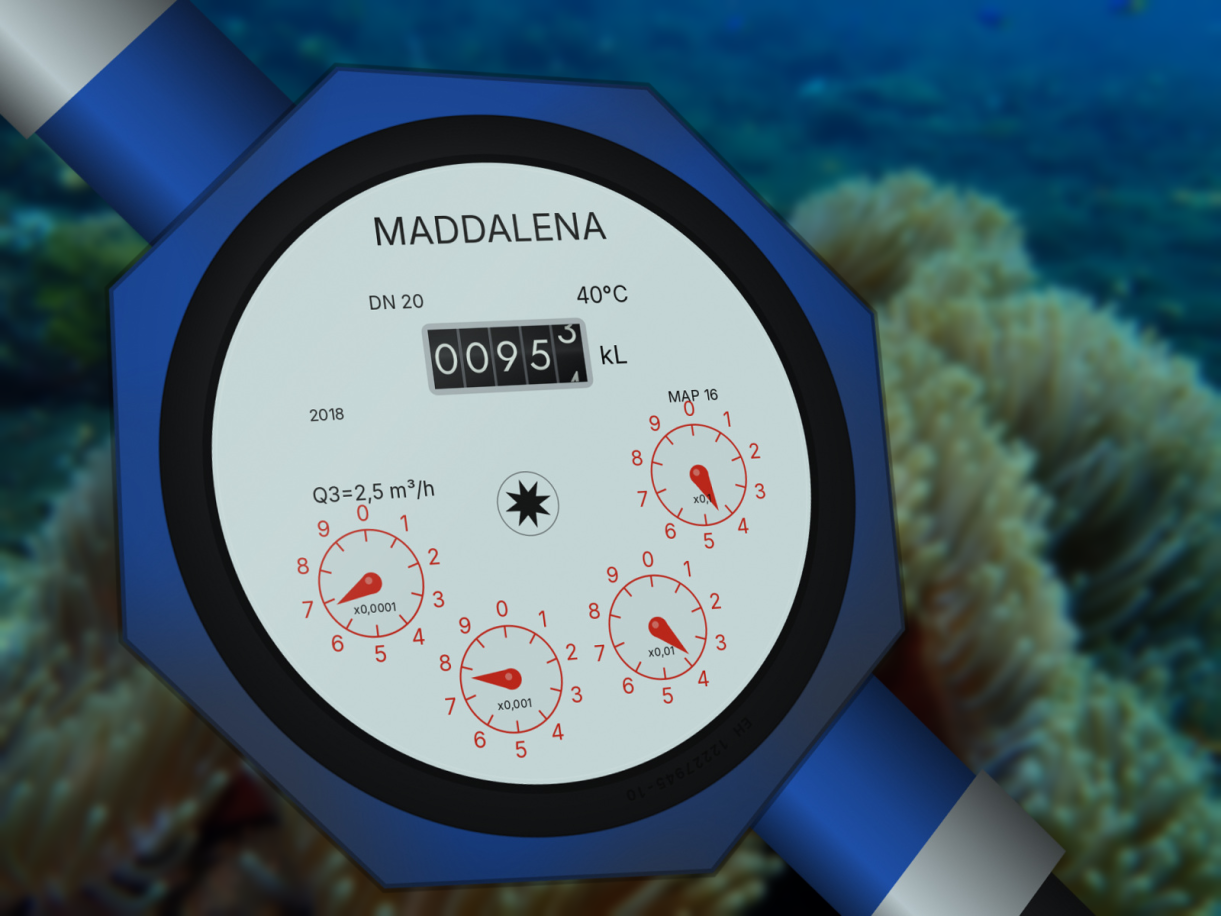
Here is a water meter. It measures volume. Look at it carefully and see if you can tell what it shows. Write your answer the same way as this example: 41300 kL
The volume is 953.4376 kL
